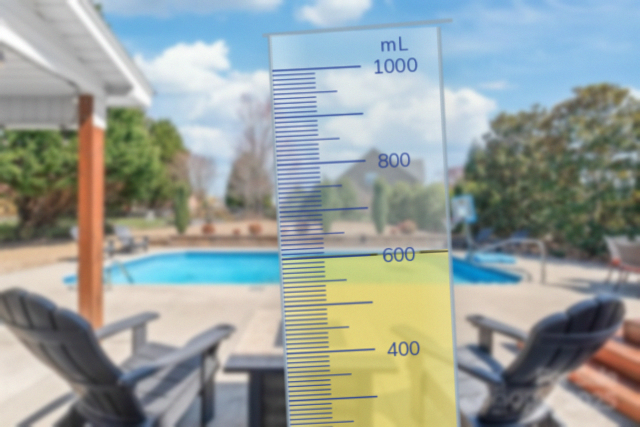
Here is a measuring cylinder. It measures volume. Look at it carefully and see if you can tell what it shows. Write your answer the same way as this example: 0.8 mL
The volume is 600 mL
